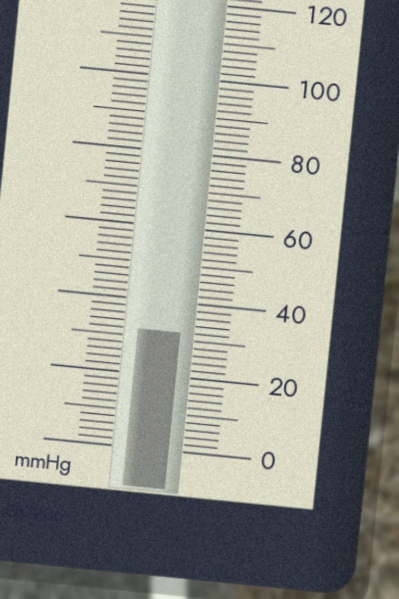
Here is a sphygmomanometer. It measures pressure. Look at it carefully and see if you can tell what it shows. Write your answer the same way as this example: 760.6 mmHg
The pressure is 32 mmHg
